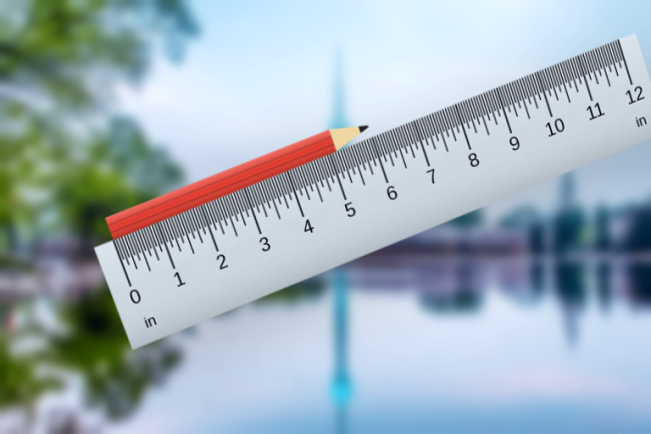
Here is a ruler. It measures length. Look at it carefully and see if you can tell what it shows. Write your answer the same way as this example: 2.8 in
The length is 6 in
